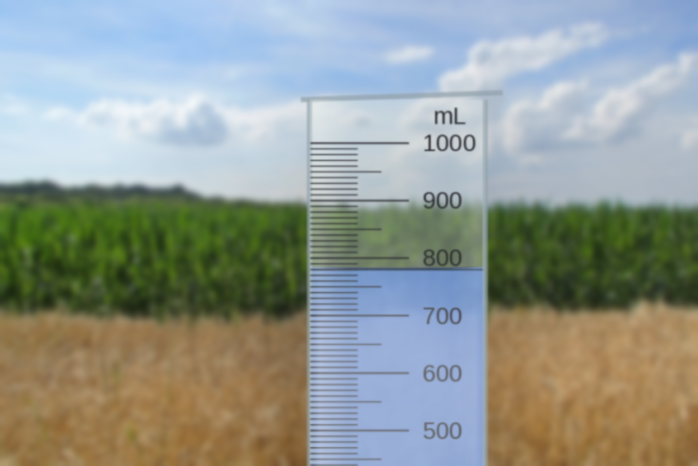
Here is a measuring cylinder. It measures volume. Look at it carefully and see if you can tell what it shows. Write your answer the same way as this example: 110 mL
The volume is 780 mL
